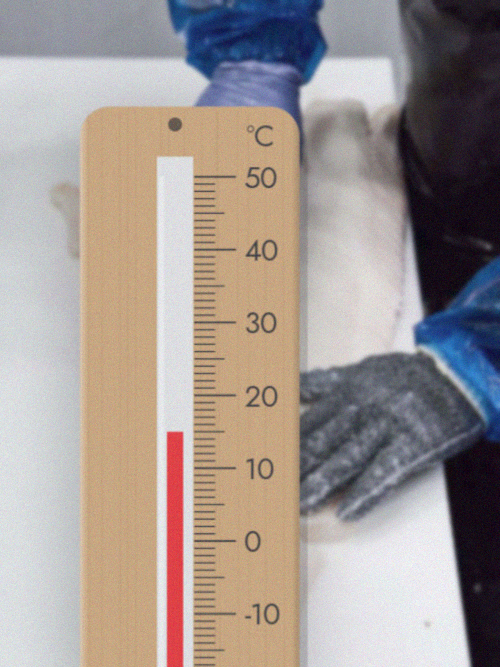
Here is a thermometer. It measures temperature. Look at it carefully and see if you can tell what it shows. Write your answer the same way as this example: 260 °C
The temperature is 15 °C
